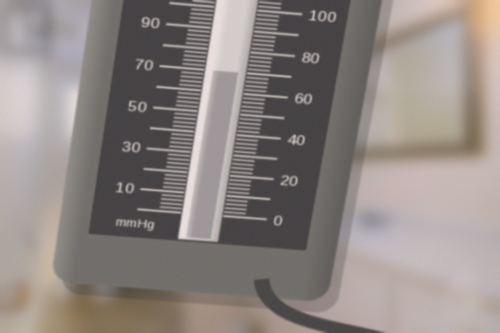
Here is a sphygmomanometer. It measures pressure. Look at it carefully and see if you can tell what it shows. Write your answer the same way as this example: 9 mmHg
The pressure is 70 mmHg
